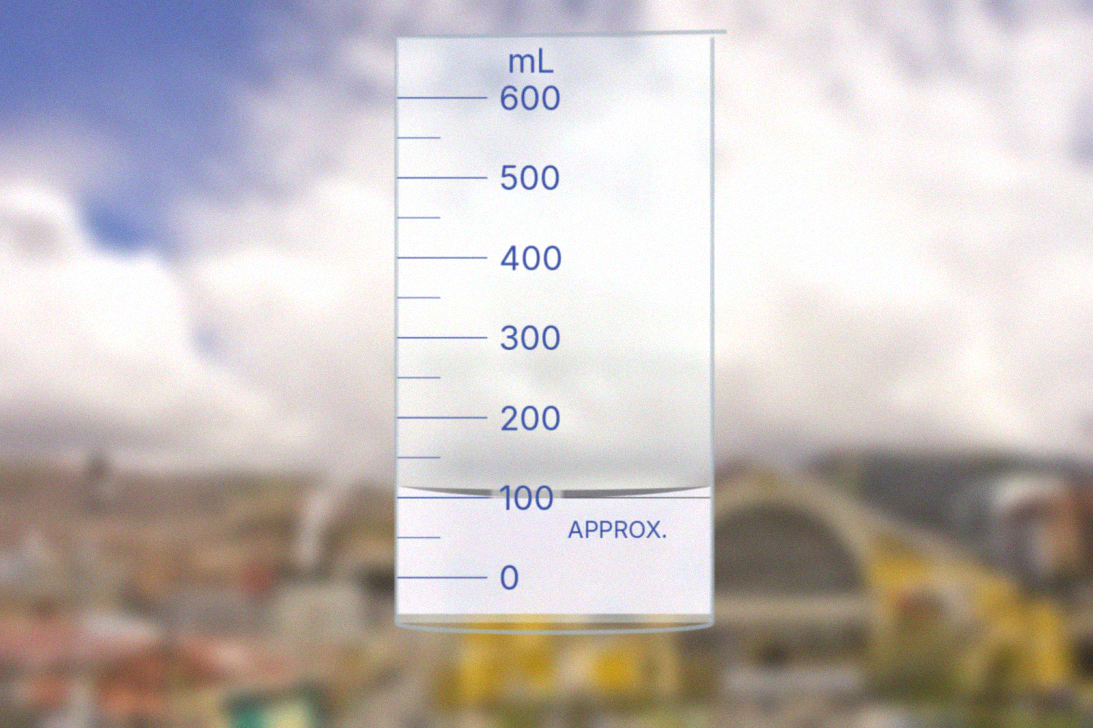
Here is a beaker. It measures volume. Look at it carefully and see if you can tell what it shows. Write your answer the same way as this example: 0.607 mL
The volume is 100 mL
